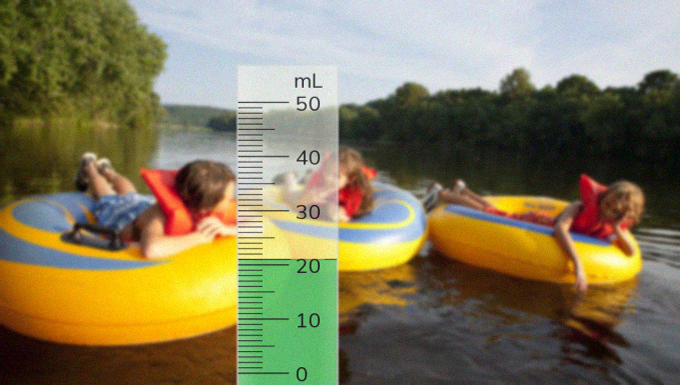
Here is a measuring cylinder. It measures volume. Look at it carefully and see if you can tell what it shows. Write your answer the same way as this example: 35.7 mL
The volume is 21 mL
